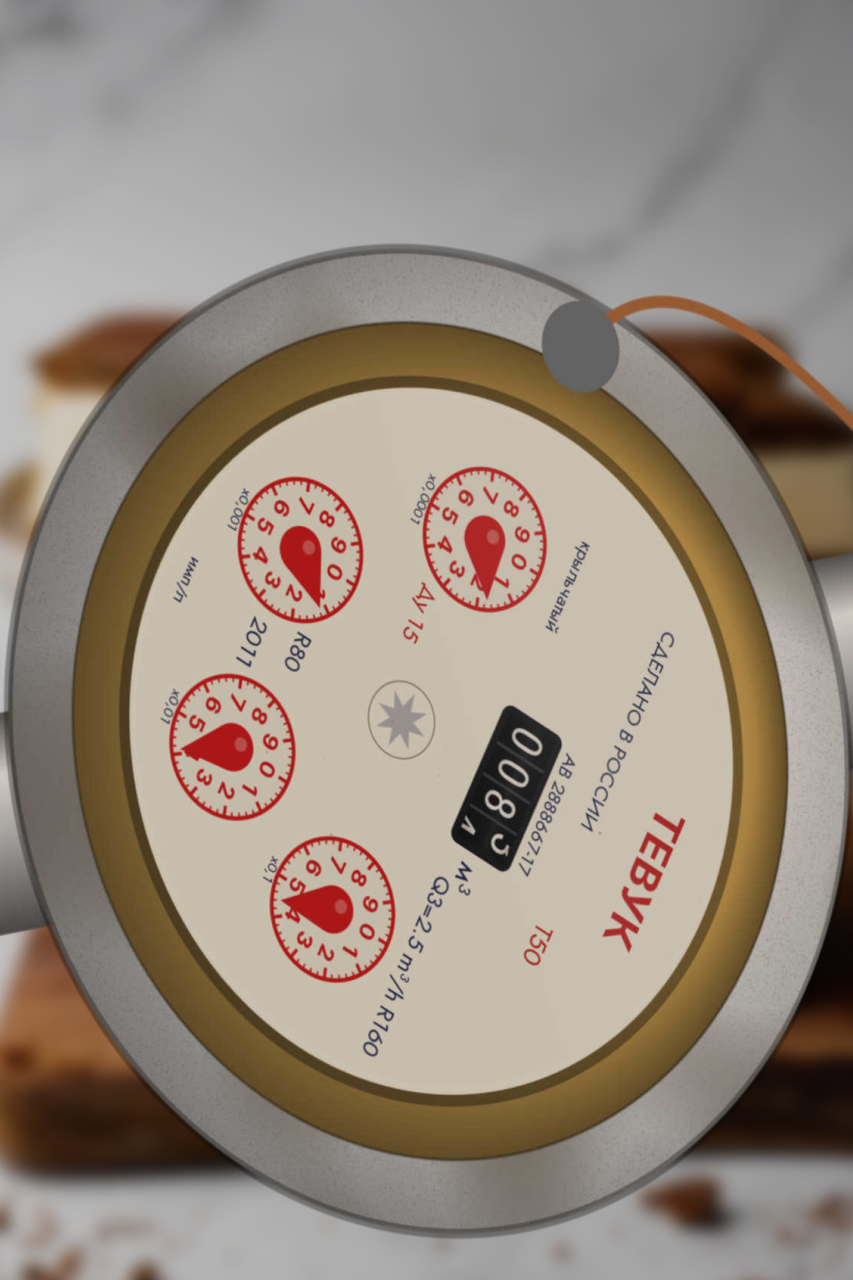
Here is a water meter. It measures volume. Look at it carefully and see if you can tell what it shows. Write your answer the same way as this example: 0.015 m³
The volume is 83.4411 m³
